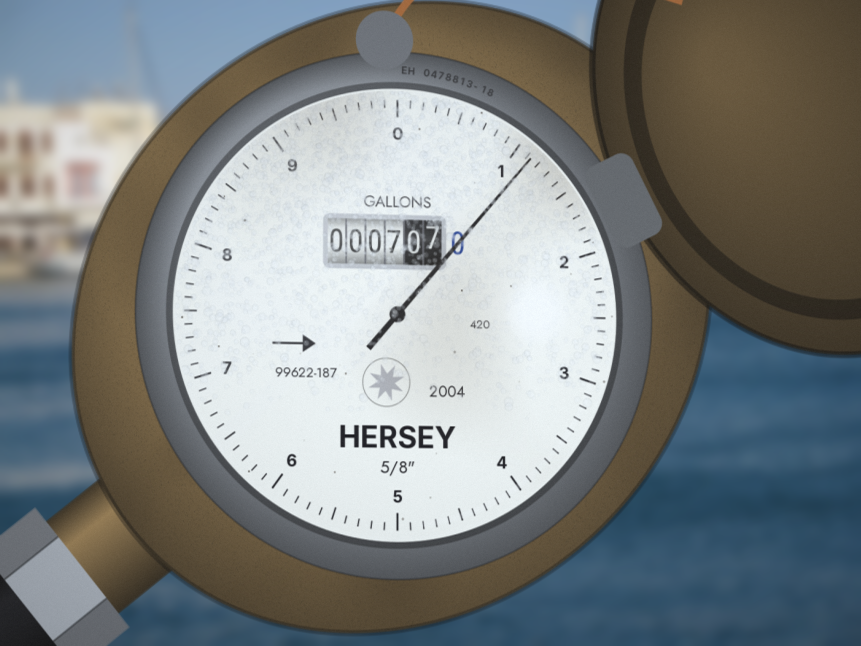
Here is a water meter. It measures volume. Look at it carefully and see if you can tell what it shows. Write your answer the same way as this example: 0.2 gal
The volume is 7071.1 gal
